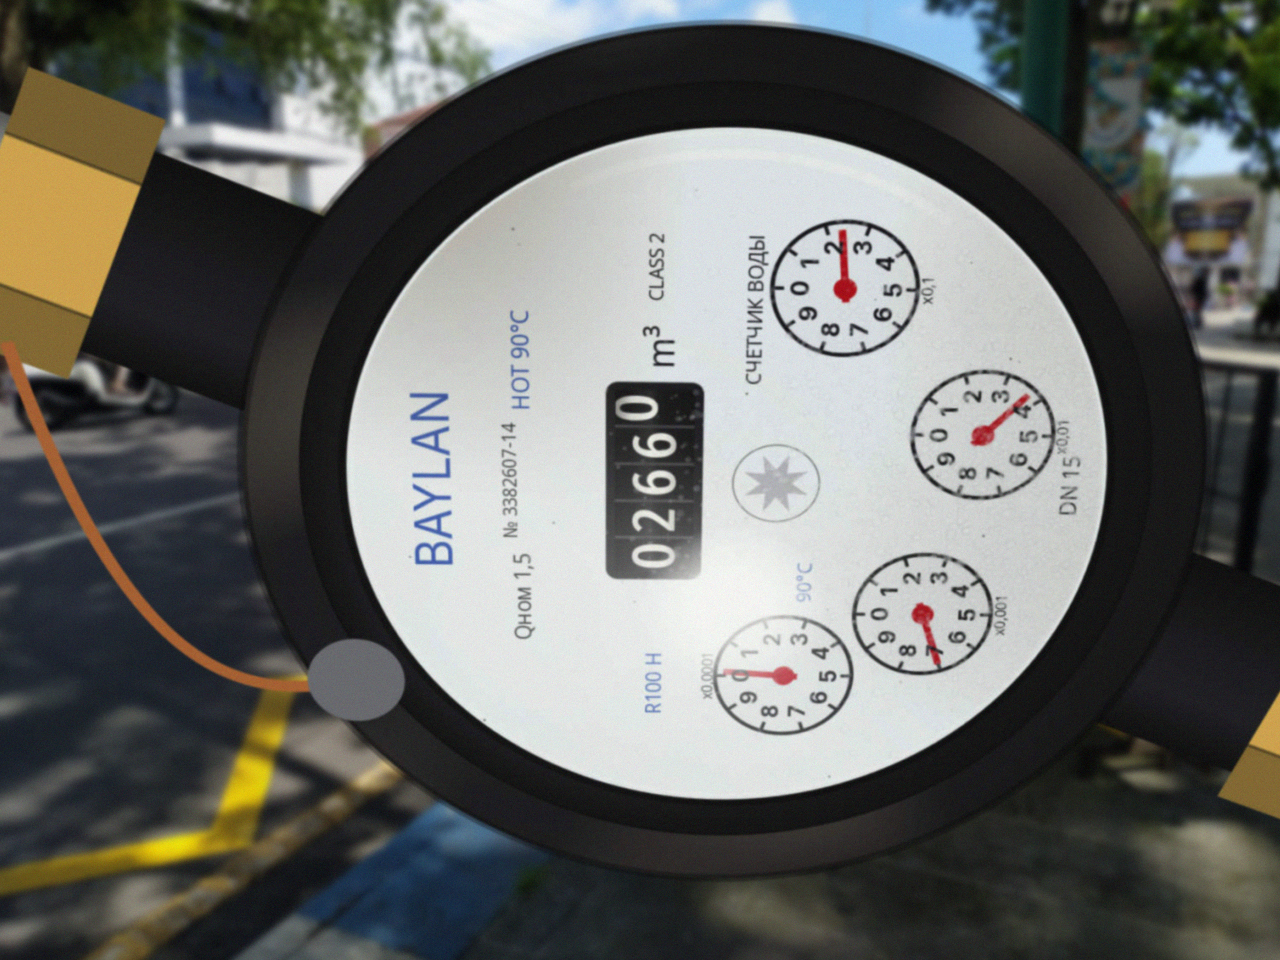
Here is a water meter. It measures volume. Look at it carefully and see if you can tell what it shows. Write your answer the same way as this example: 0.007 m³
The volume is 2660.2370 m³
